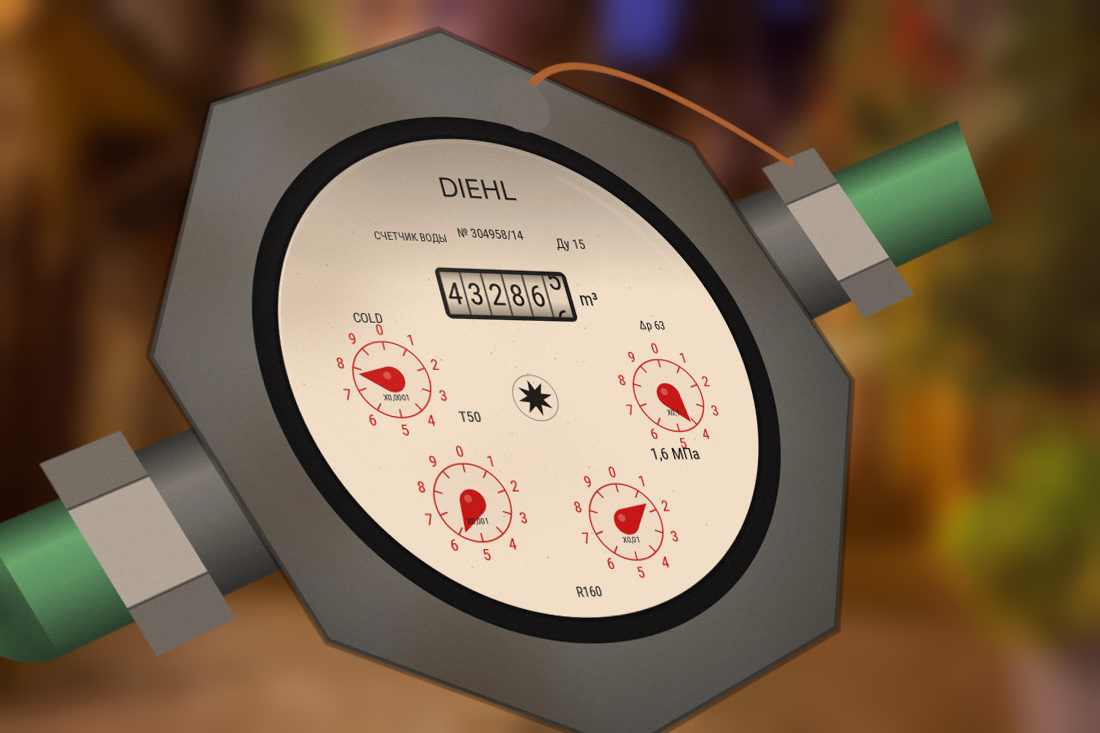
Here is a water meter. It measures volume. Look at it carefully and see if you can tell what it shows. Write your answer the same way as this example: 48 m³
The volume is 432865.4157 m³
